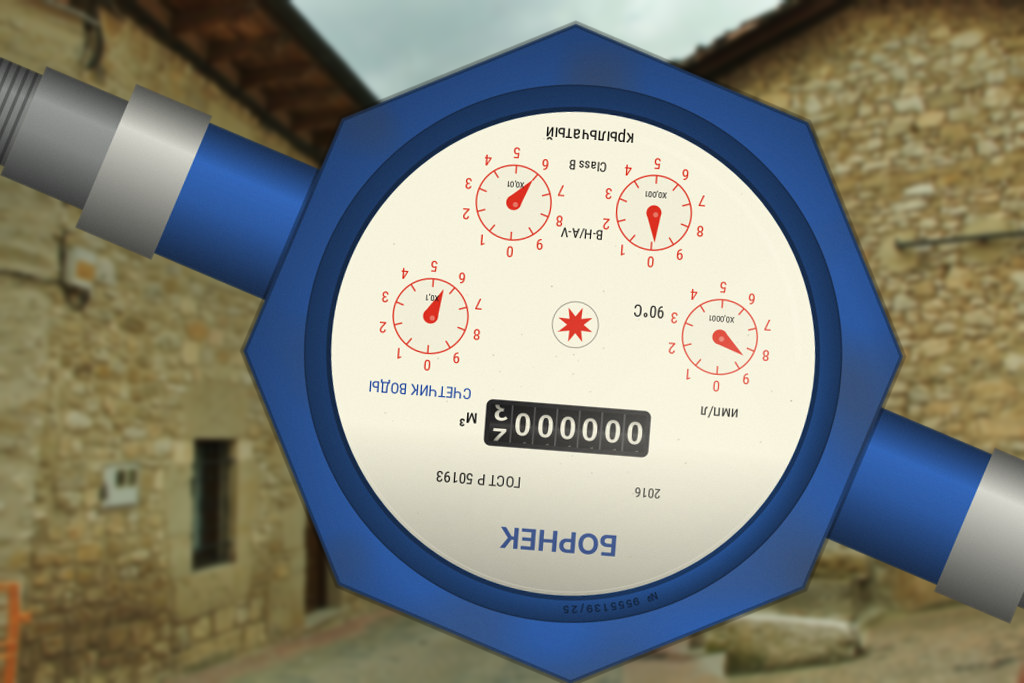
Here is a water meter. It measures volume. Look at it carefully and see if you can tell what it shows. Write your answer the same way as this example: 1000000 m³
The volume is 2.5598 m³
